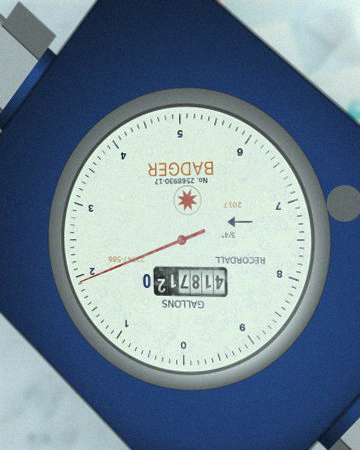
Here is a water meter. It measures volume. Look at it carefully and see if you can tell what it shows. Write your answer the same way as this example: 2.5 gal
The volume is 4187121.9 gal
